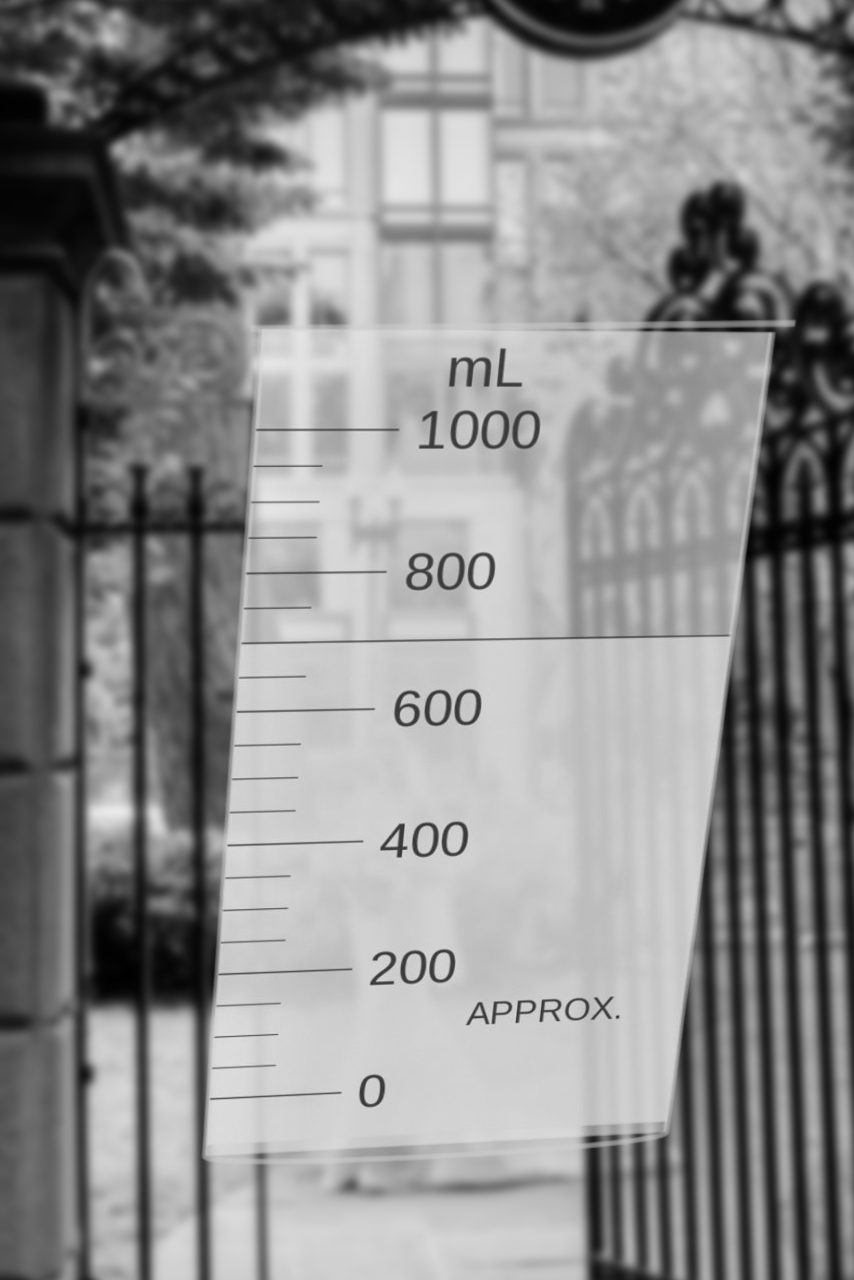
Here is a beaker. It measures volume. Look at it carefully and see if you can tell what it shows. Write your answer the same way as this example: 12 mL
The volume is 700 mL
